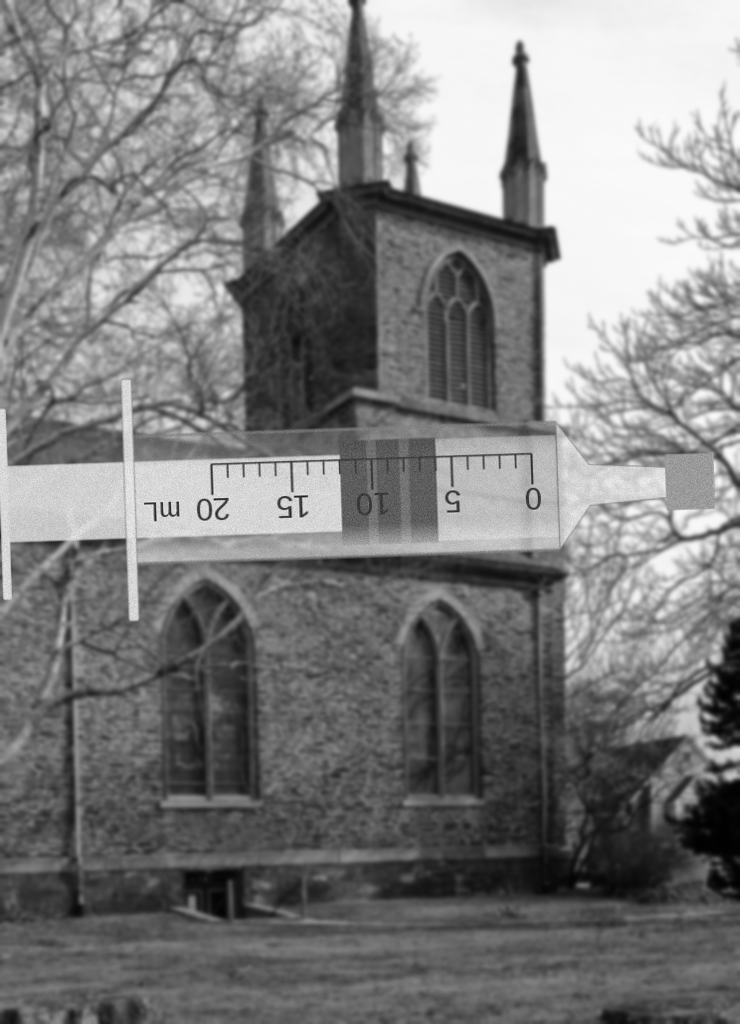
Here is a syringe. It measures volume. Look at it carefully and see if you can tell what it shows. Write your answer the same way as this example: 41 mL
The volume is 6 mL
